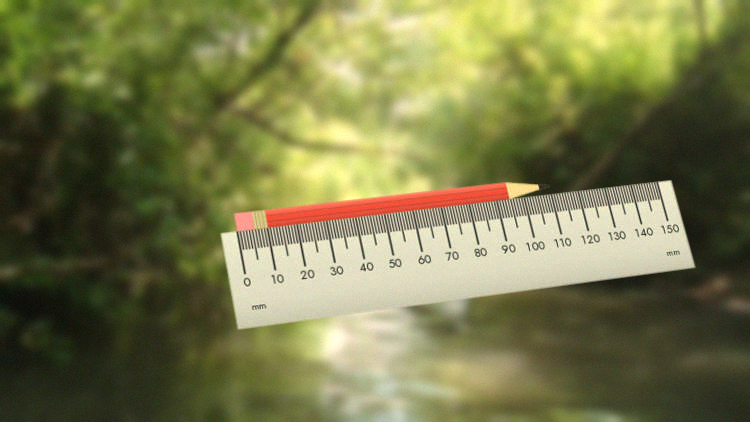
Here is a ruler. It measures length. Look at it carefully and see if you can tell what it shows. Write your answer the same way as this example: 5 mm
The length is 110 mm
